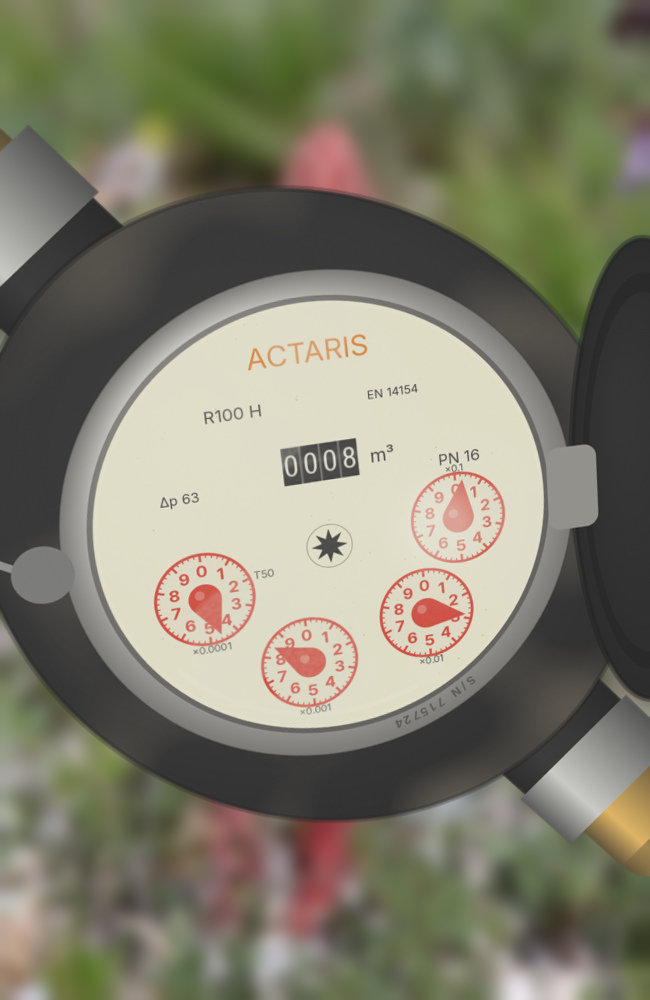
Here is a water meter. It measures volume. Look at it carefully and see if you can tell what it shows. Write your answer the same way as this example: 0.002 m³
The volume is 8.0284 m³
